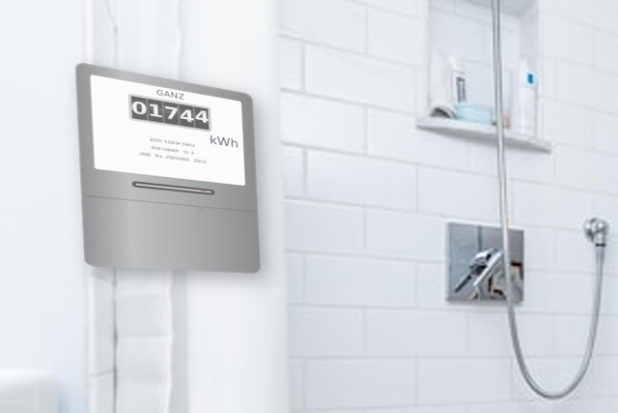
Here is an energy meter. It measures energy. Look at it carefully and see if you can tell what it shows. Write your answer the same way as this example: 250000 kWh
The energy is 1744 kWh
